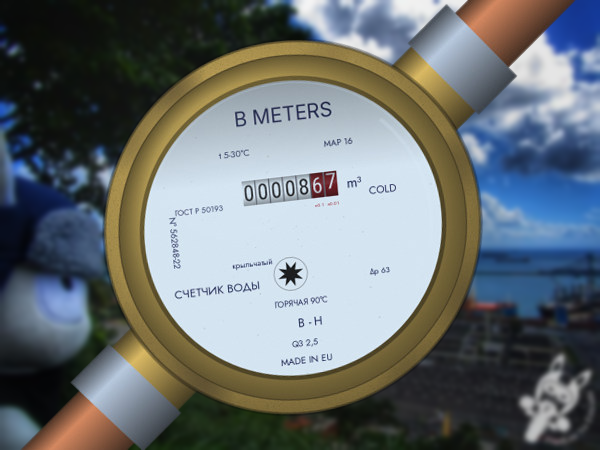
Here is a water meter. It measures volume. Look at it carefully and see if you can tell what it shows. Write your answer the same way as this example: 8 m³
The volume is 8.67 m³
